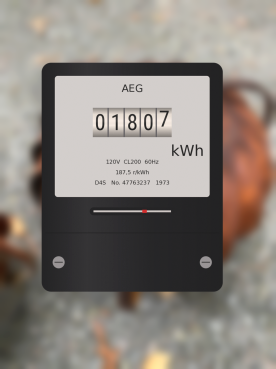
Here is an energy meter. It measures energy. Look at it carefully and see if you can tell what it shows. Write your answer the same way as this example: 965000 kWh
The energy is 1807 kWh
